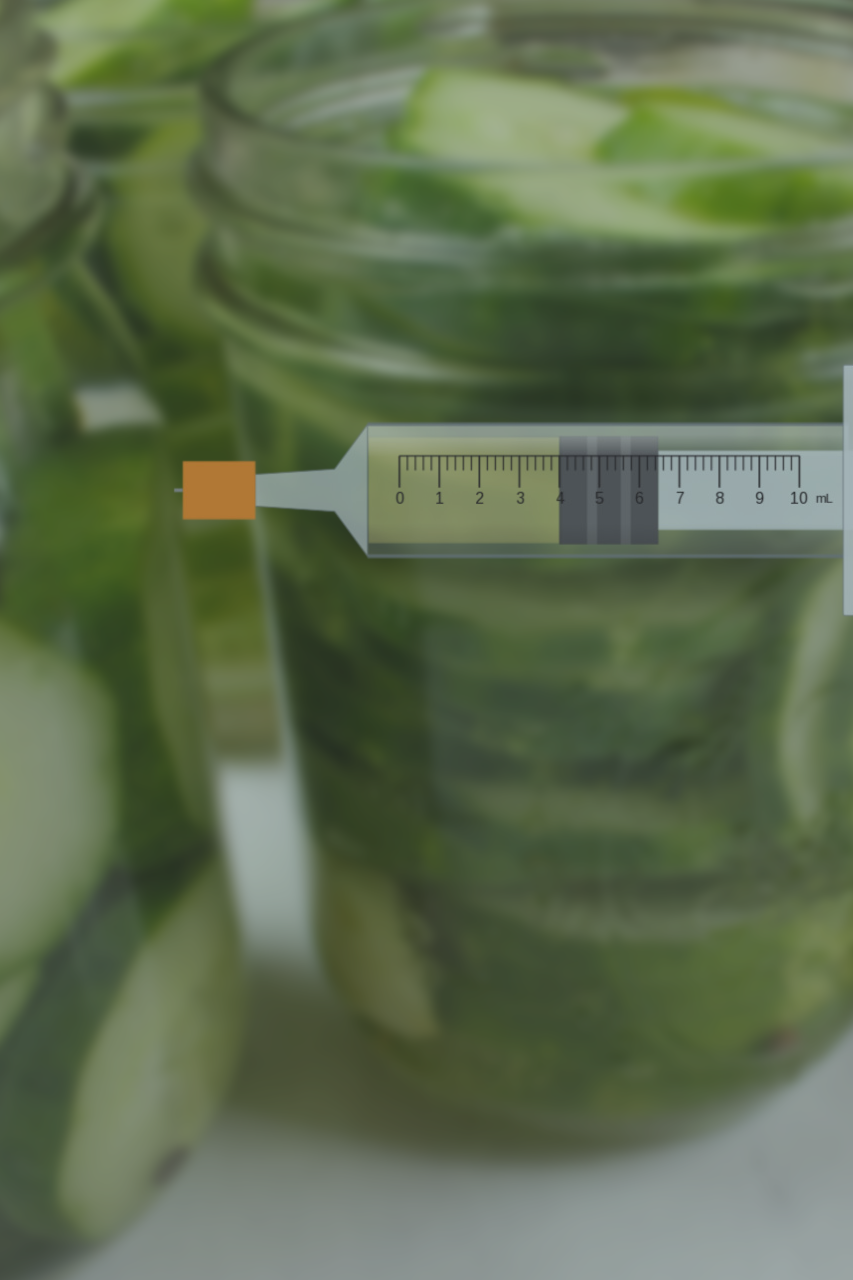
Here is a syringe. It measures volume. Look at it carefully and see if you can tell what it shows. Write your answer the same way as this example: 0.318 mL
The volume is 4 mL
